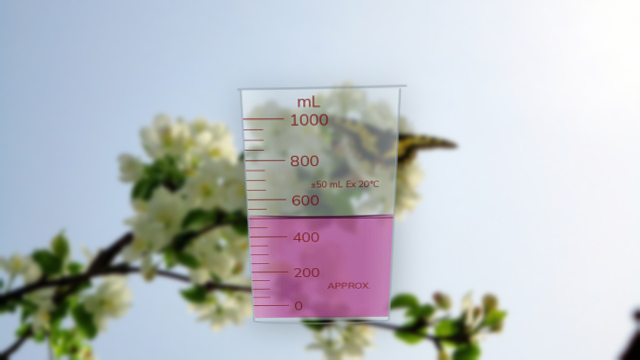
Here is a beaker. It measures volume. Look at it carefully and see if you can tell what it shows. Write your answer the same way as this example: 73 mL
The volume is 500 mL
